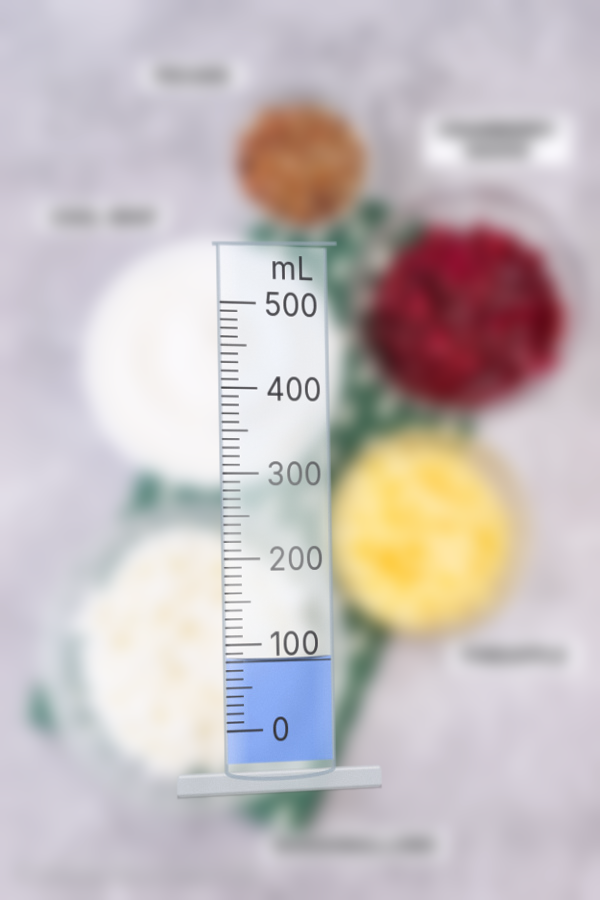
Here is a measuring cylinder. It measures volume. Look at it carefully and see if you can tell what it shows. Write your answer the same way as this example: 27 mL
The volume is 80 mL
